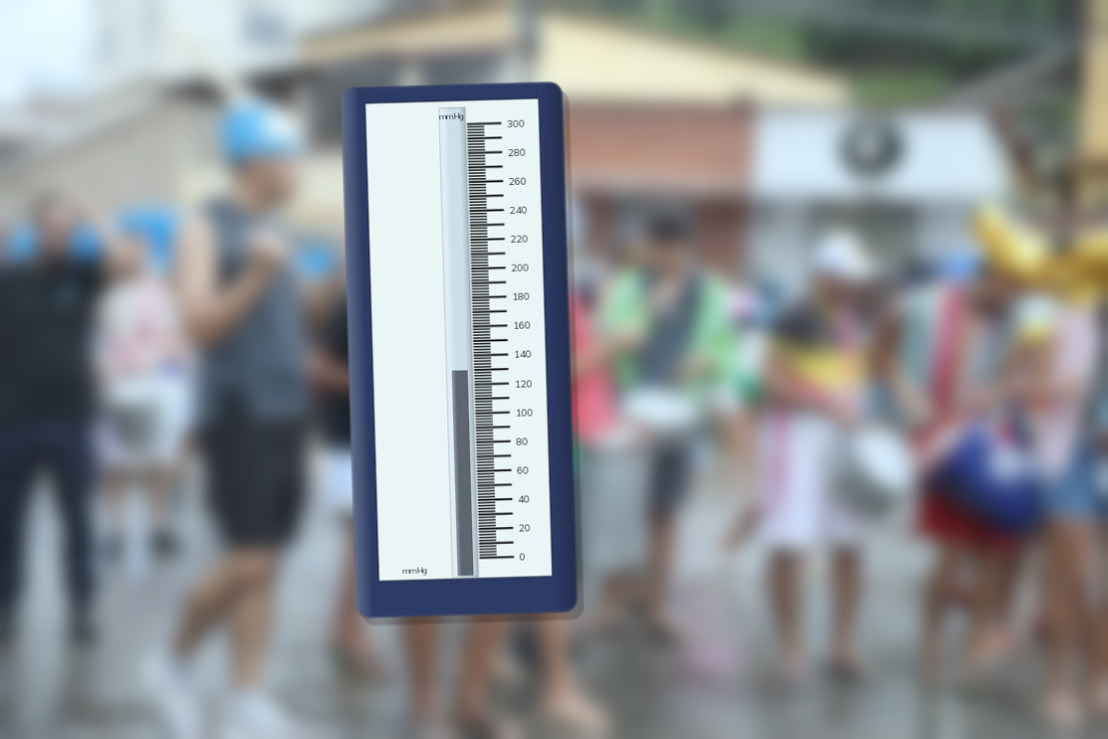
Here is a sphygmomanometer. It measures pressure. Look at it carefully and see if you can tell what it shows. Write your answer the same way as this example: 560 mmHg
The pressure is 130 mmHg
